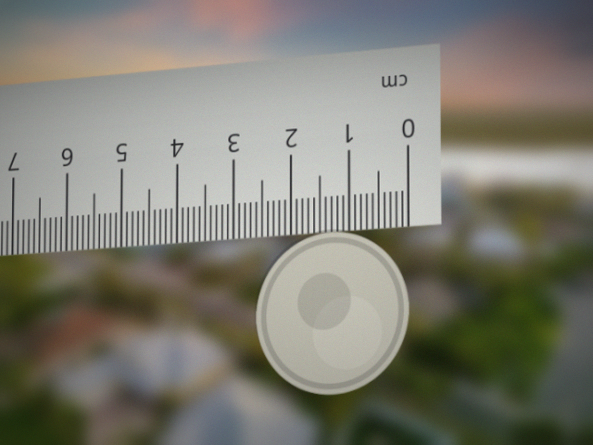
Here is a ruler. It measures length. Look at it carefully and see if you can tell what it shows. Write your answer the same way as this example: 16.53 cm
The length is 2.6 cm
